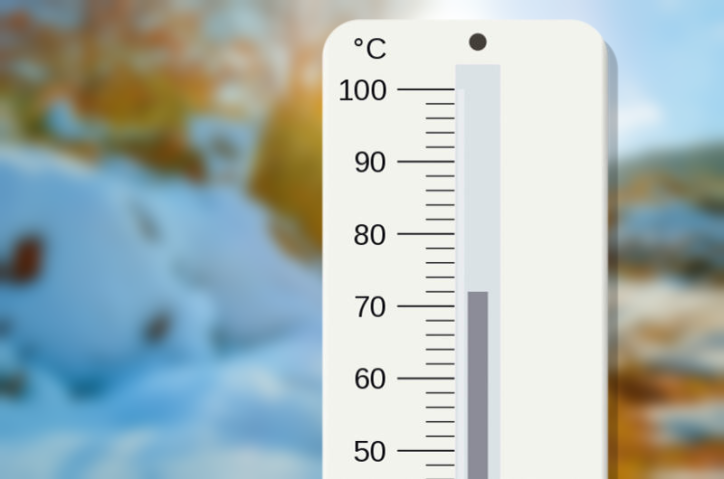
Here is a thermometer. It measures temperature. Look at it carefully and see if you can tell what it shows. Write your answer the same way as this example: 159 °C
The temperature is 72 °C
